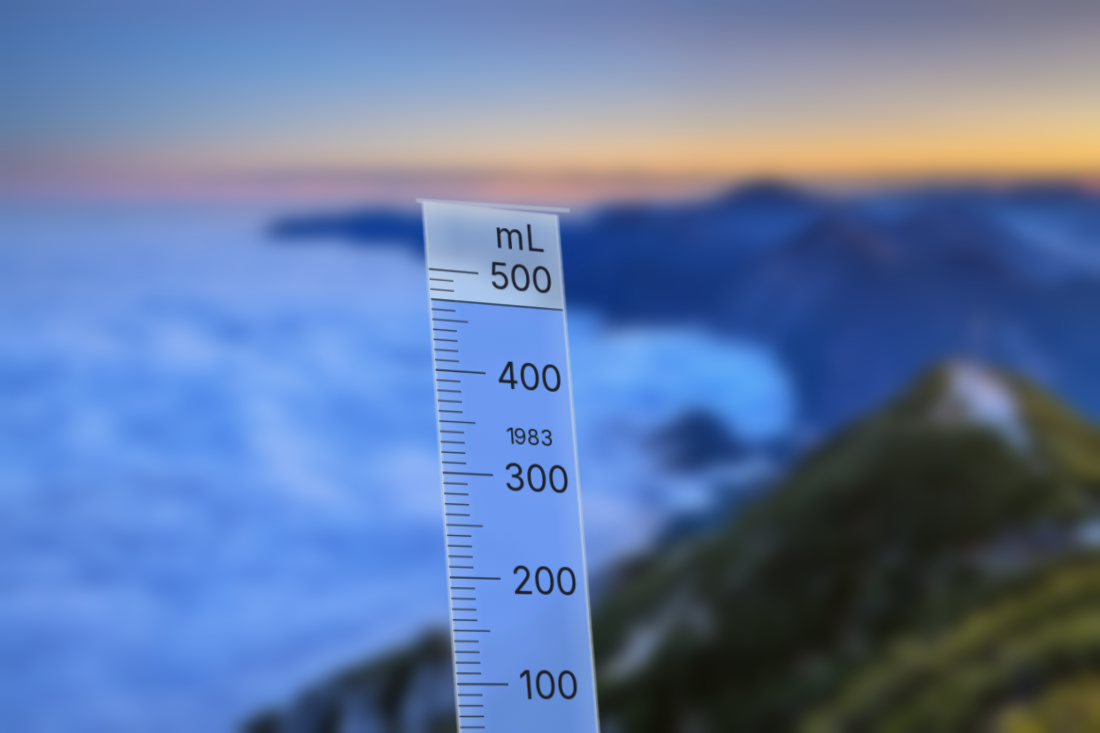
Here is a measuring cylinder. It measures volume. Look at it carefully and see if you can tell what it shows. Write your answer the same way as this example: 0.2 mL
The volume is 470 mL
